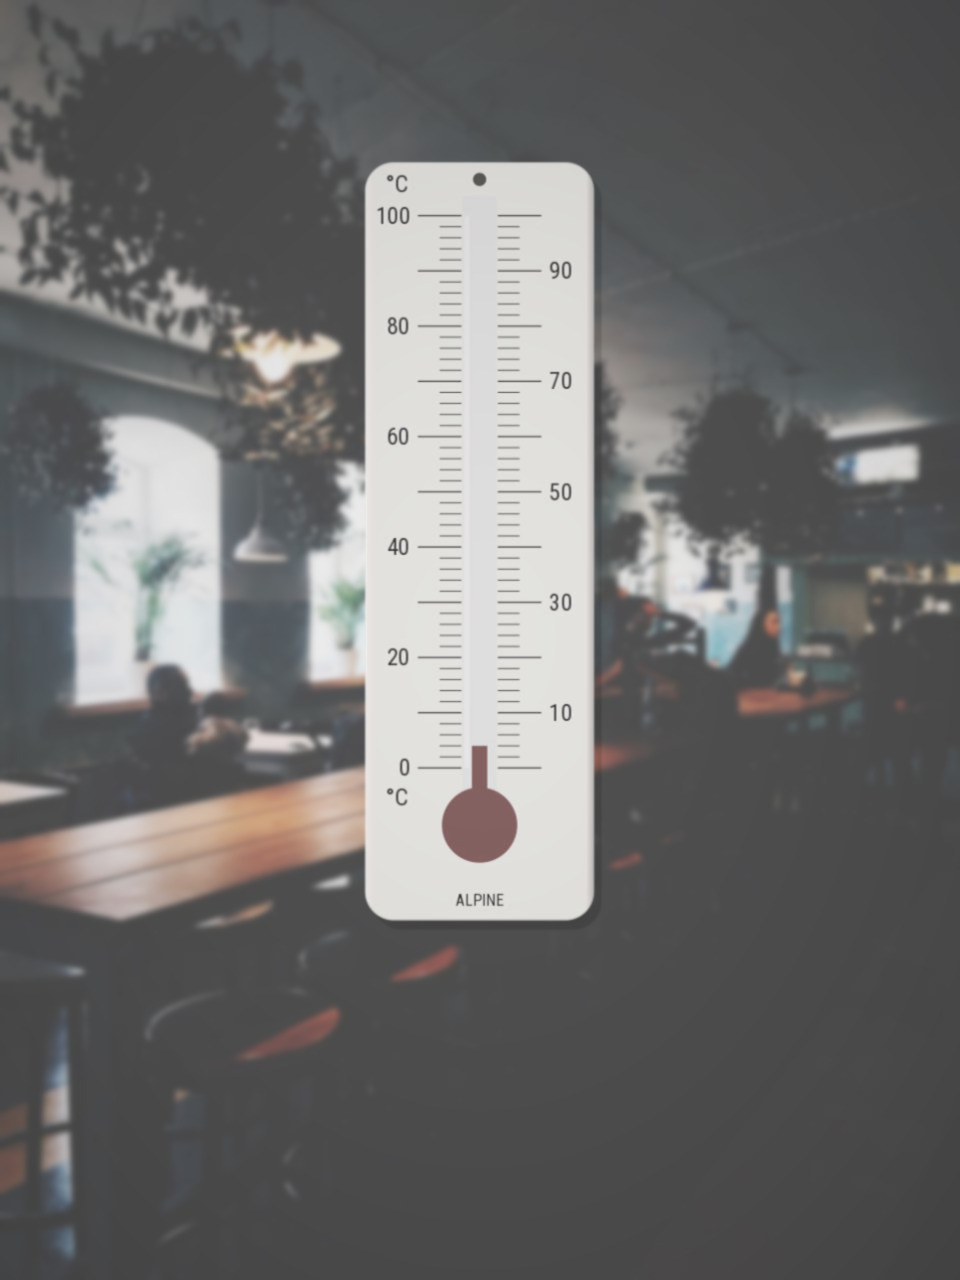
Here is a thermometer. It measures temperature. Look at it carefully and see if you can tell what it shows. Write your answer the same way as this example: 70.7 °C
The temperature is 4 °C
